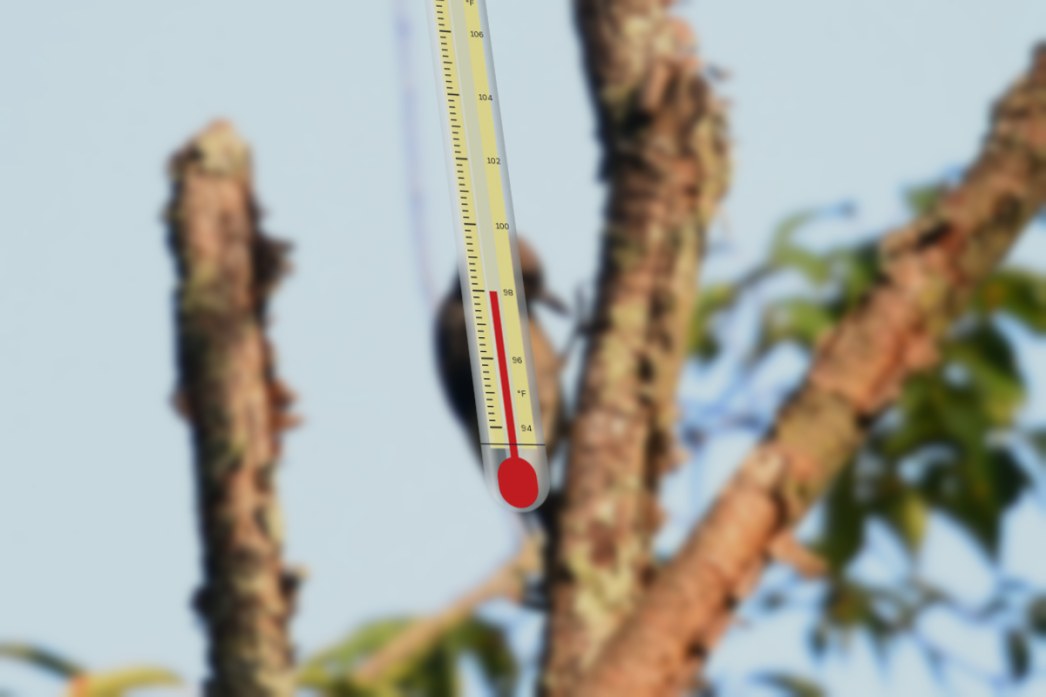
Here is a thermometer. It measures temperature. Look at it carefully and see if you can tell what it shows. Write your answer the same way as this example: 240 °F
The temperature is 98 °F
